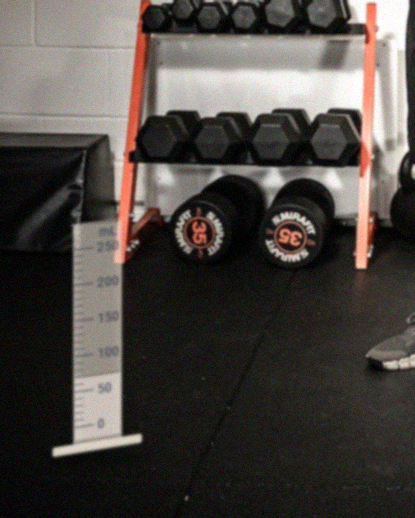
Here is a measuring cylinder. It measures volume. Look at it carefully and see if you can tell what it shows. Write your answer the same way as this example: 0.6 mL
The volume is 70 mL
